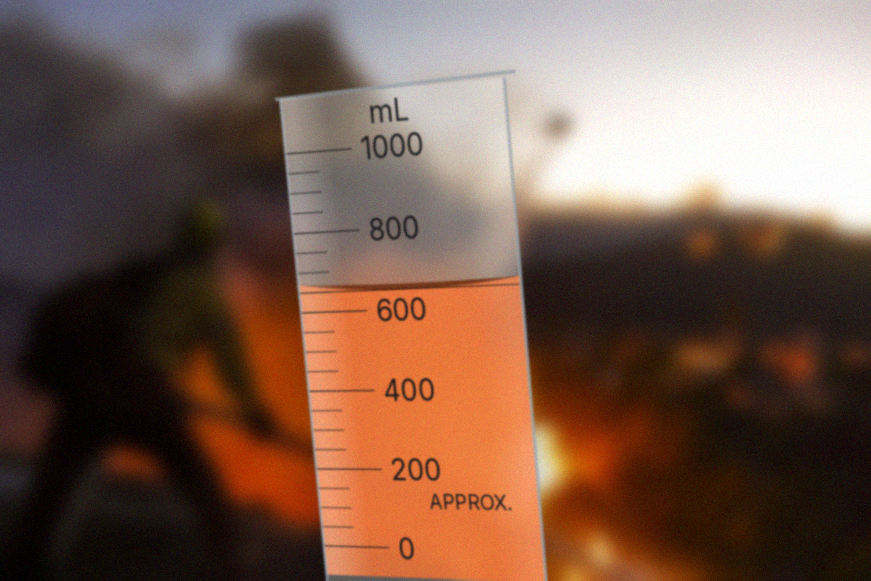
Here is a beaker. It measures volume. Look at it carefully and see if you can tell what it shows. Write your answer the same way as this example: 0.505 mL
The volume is 650 mL
